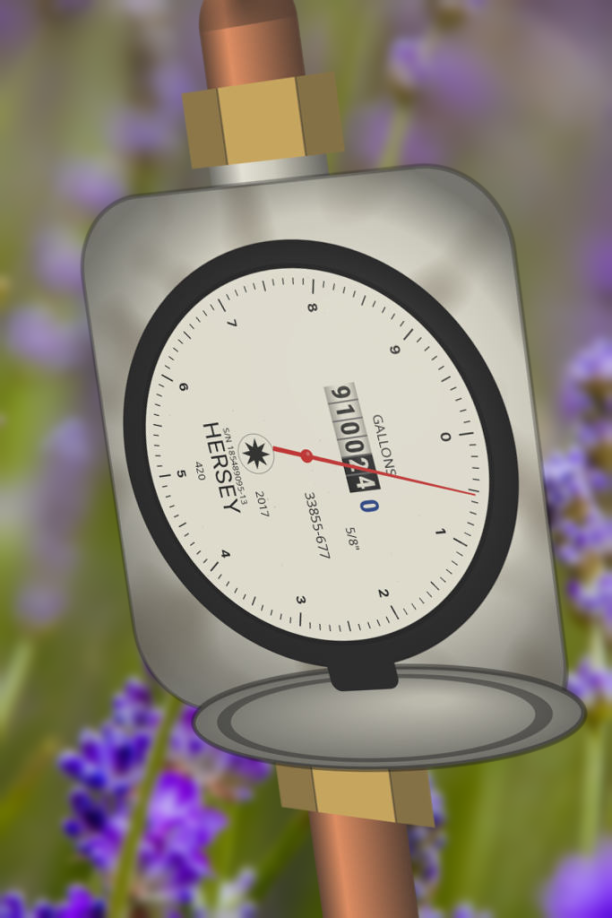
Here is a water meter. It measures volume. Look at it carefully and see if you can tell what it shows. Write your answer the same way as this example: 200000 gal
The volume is 9100240.5 gal
